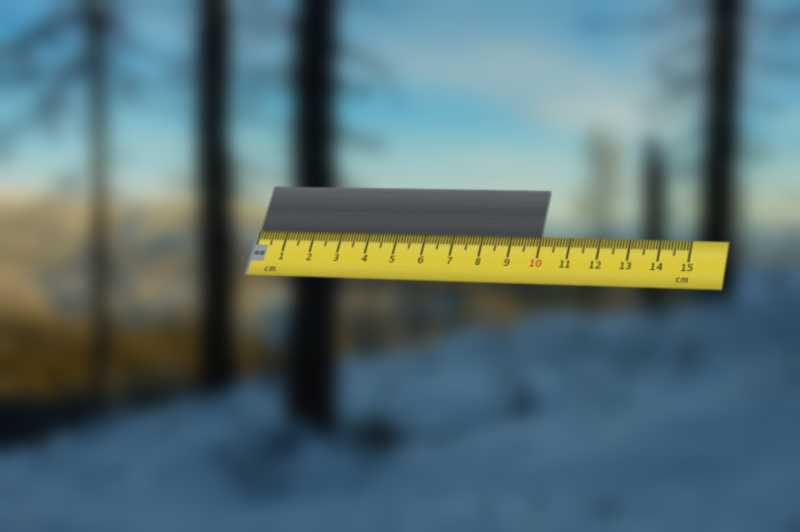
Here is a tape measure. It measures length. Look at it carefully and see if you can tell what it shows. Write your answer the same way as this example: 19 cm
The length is 10 cm
